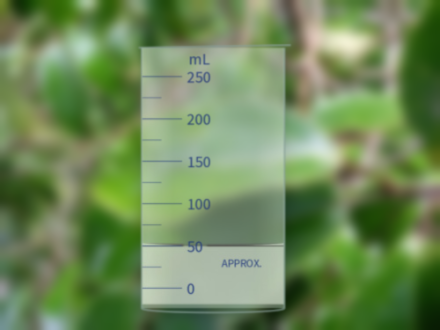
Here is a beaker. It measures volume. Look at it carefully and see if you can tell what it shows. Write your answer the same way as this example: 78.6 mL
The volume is 50 mL
